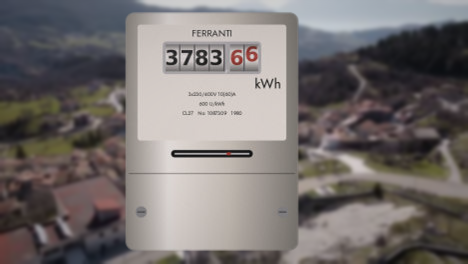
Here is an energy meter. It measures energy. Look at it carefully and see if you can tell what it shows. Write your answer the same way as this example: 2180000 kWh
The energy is 3783.66 kWh
